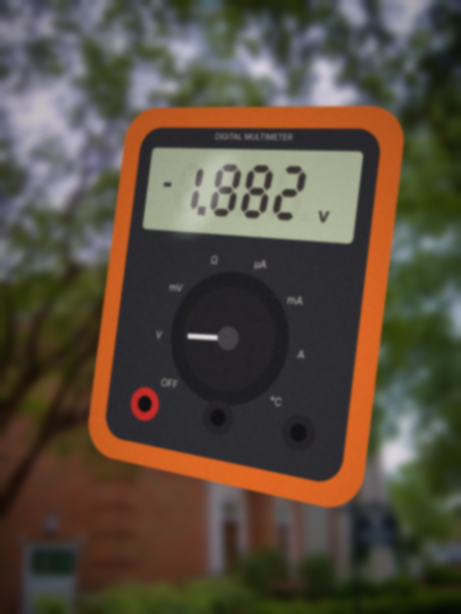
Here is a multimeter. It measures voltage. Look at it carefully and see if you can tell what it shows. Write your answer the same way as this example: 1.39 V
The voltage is -1.882 V
